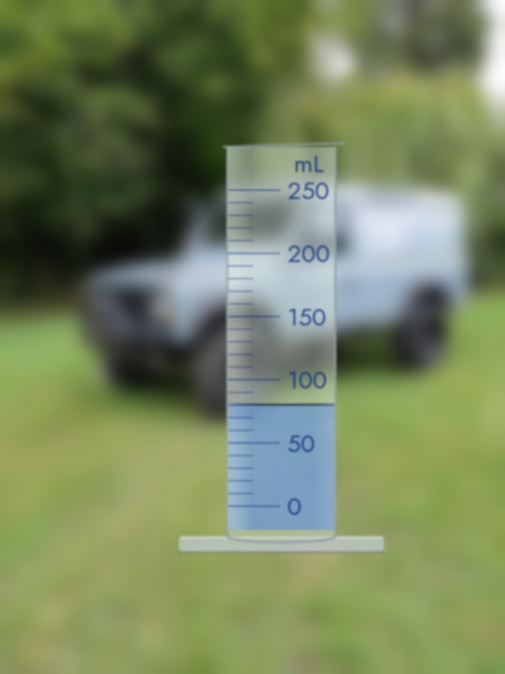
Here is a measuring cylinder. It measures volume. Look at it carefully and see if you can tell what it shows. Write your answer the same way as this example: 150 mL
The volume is 80 mL
